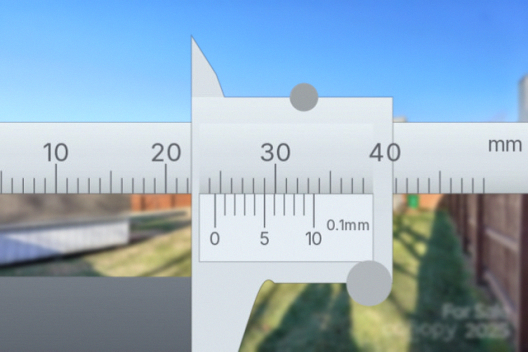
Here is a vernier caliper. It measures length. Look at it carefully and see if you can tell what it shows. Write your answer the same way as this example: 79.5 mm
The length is 24.5 mm
